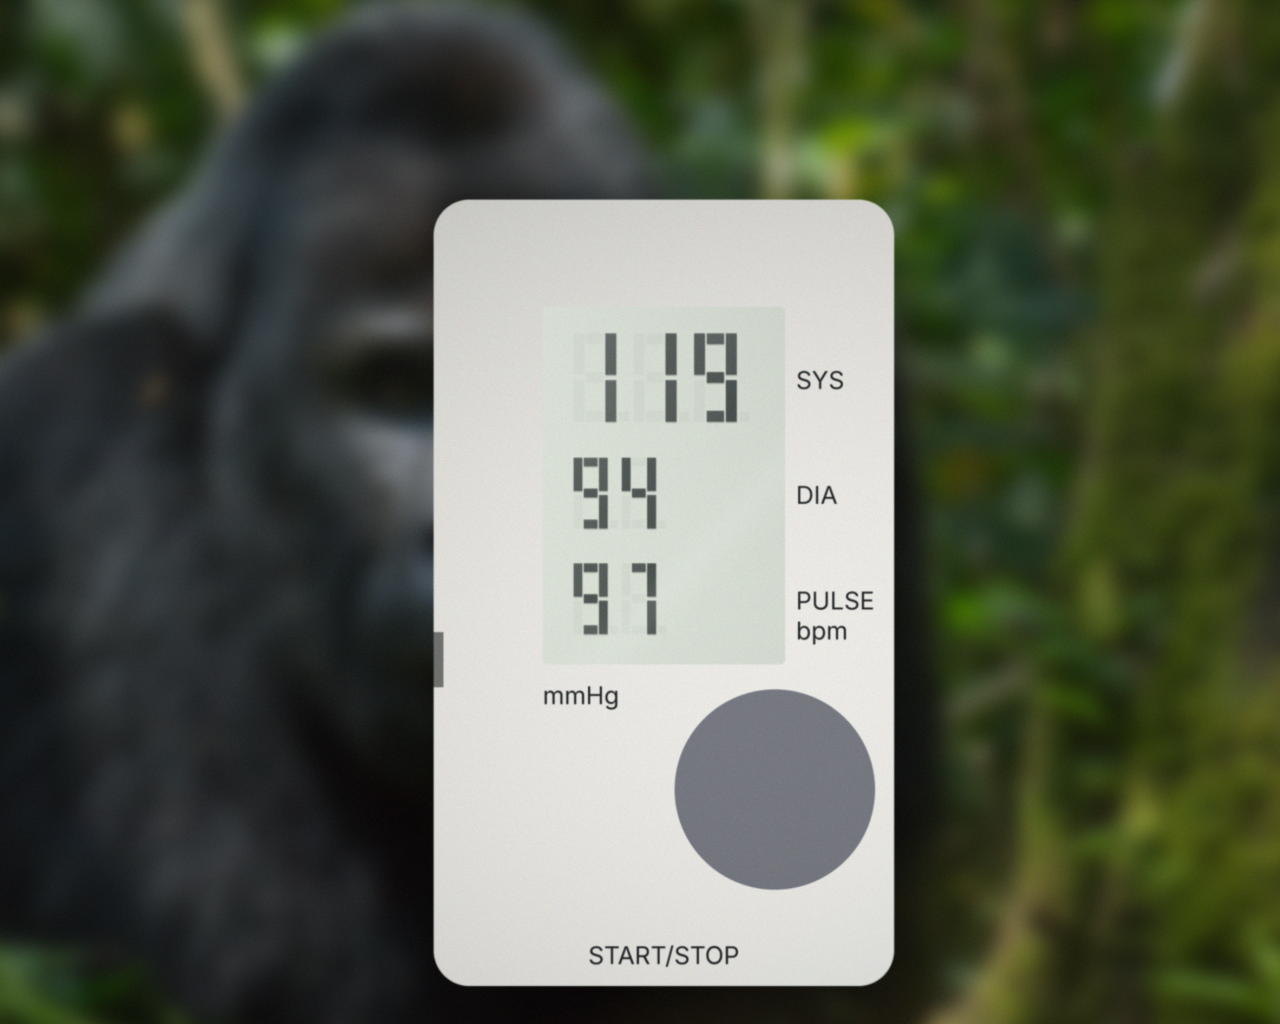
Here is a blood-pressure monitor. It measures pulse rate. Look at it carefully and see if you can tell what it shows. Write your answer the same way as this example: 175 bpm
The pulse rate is 97 bpm
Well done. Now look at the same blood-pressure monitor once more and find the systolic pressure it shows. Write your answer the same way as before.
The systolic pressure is 119 mmHg
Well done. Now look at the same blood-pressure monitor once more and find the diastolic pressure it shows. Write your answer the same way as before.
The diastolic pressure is 94 mmHg
